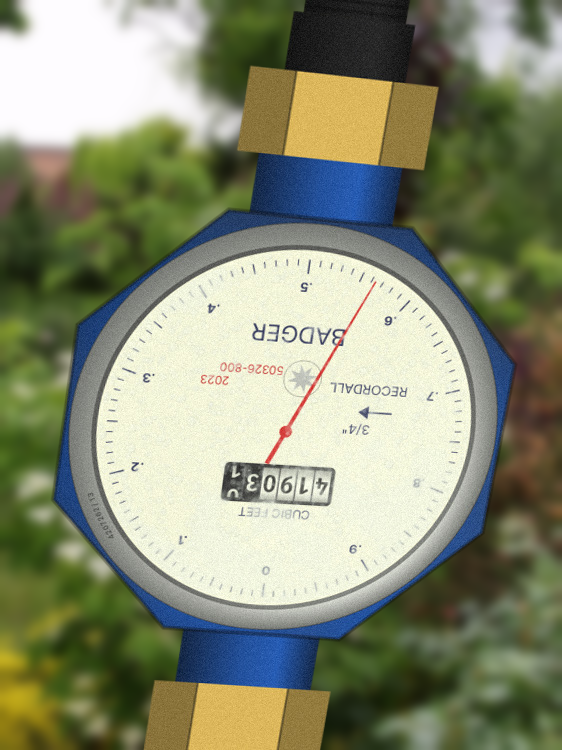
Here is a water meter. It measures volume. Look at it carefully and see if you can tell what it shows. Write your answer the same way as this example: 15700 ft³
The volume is 419030.56 ft³
